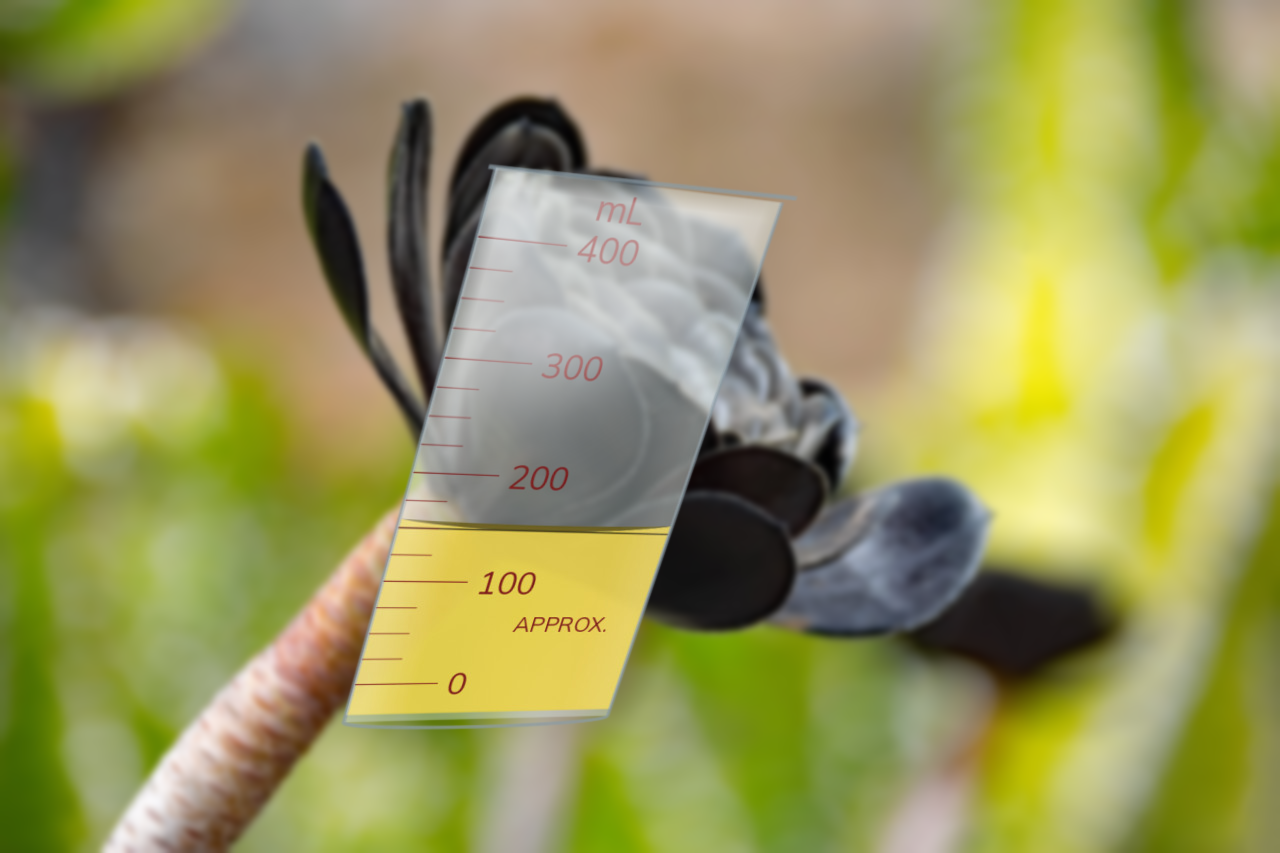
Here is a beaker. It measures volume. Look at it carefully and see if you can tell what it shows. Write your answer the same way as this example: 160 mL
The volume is 150 mL
